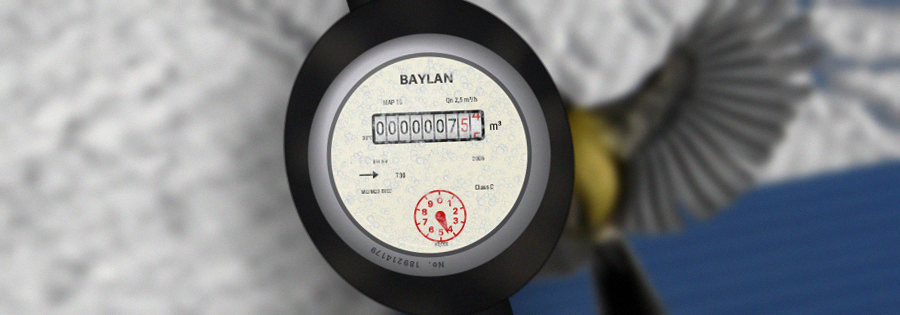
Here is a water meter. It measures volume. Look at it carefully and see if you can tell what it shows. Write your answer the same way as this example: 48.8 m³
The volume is 7.544 m³
